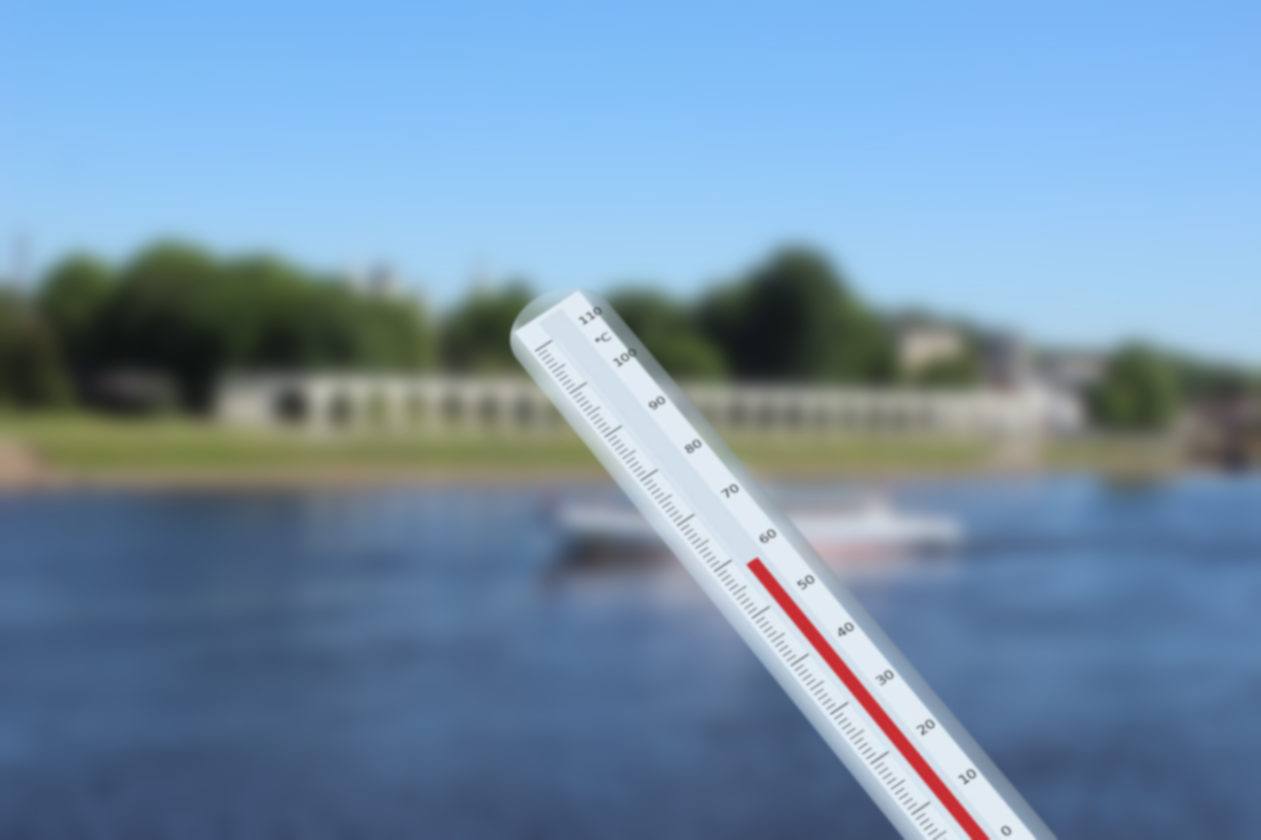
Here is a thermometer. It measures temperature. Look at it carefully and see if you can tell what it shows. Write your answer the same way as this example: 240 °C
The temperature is 58 °C
